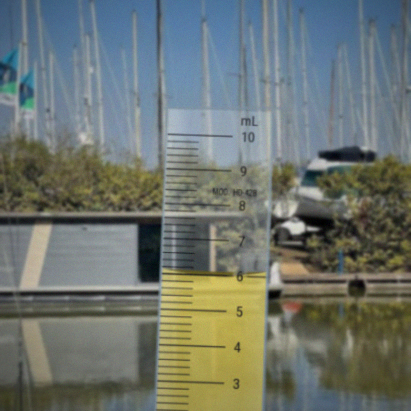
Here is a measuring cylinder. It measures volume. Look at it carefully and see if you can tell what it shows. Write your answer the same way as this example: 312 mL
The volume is 6 mL
